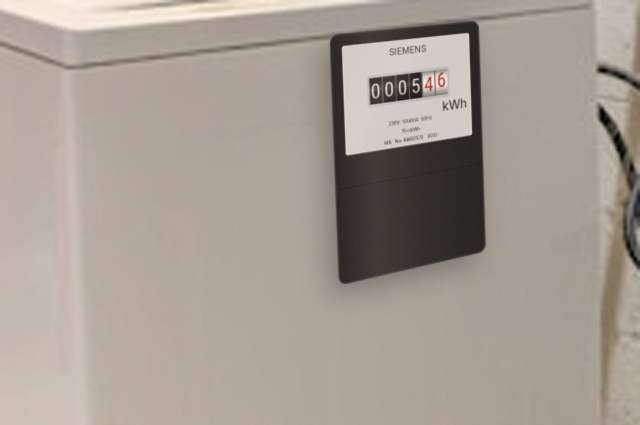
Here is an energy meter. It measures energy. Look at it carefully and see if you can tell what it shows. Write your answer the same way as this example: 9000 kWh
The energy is 5.46 kWh
